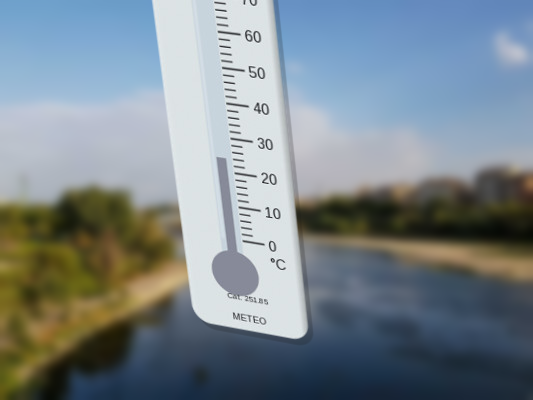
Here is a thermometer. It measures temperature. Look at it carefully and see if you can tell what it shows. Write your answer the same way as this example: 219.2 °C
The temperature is 24 °C
